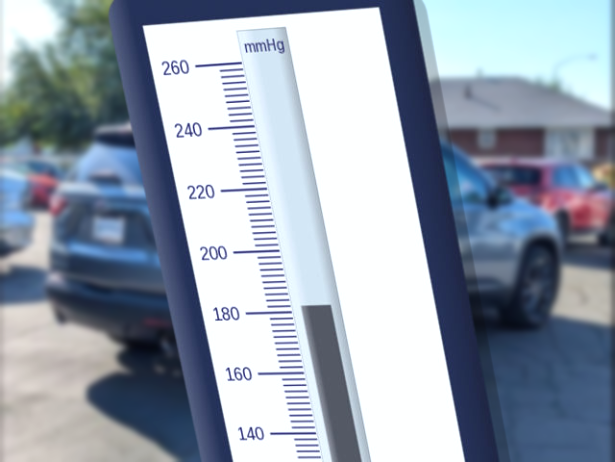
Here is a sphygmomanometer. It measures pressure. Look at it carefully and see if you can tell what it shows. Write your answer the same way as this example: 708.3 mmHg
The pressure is 182 mmHg
